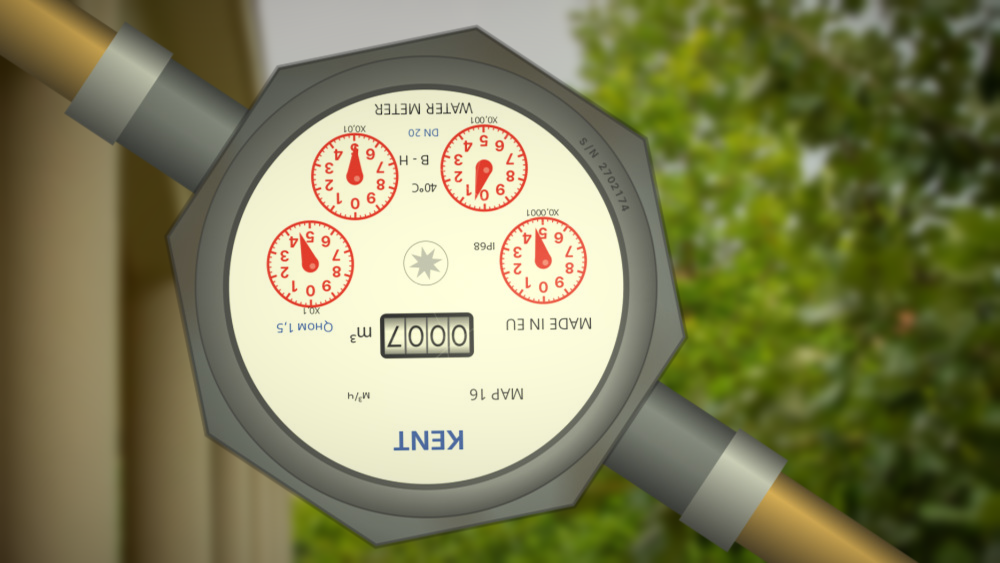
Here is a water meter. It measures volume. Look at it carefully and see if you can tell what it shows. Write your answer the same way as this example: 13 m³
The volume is 7.4504 m³
